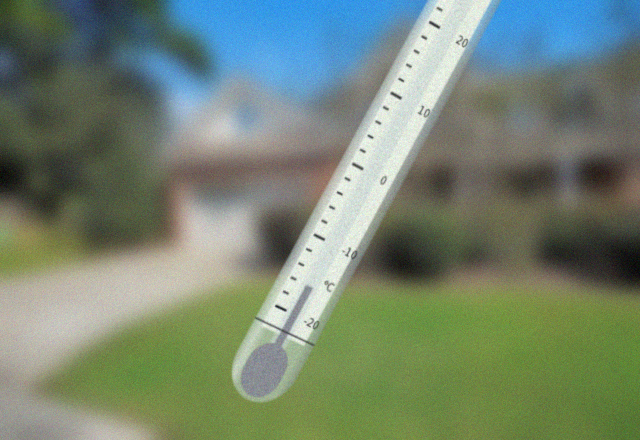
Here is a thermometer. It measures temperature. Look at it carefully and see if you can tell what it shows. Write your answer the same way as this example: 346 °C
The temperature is -16 °C
